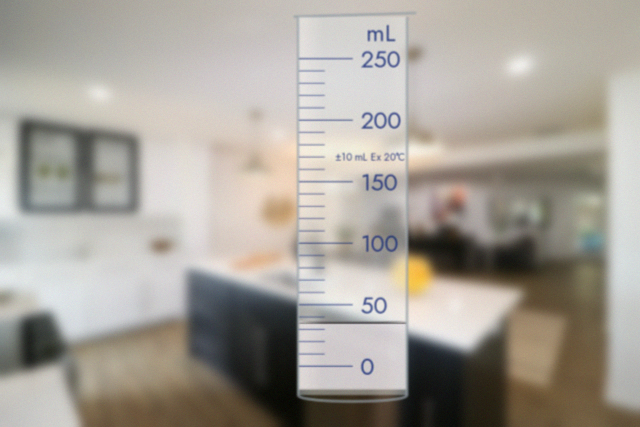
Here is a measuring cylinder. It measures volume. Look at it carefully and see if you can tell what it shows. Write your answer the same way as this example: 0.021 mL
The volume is 35 mL
